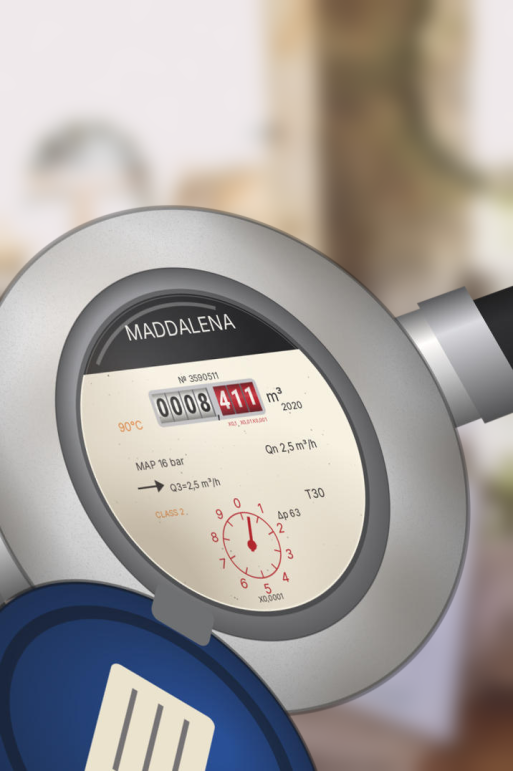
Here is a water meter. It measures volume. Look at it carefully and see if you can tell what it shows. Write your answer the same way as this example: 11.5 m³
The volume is 8.4110 m³
